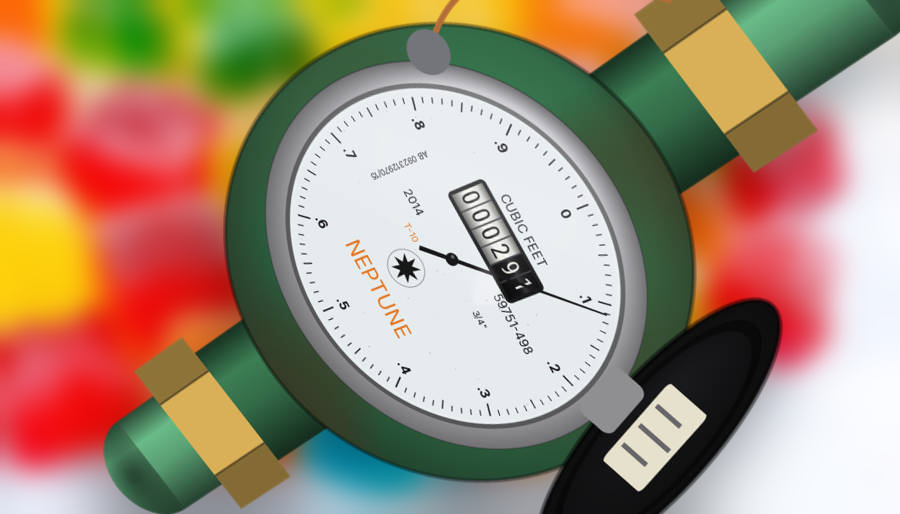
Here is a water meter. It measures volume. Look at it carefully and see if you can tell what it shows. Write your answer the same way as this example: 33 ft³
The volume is 291.11 ft³
